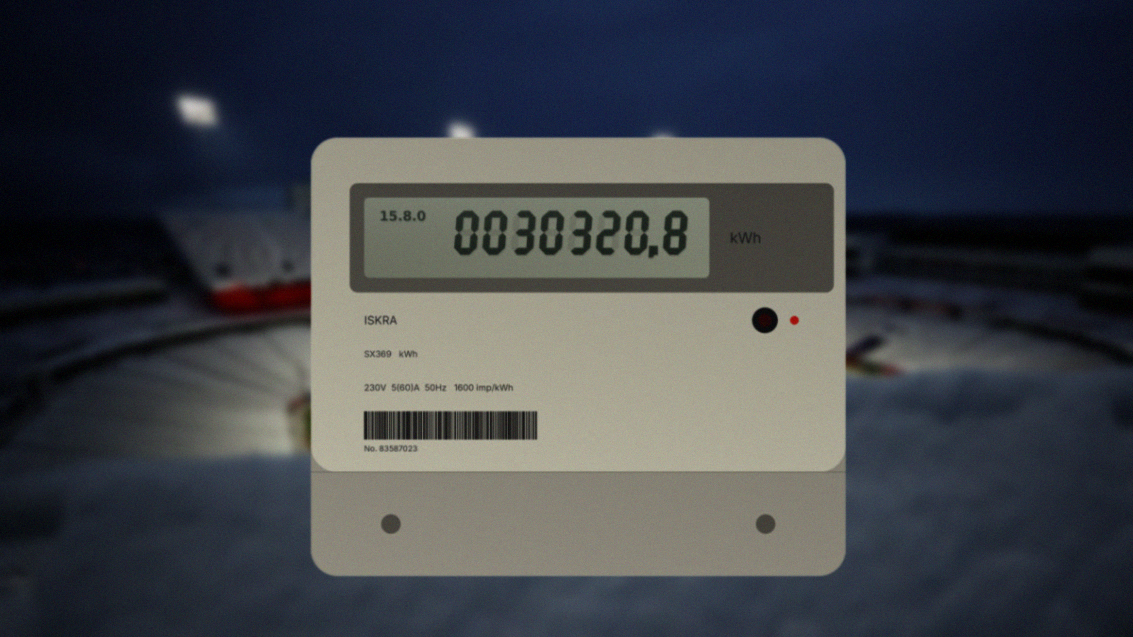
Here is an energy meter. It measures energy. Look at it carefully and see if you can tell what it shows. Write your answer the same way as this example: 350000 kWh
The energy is 30320.8 kWh
